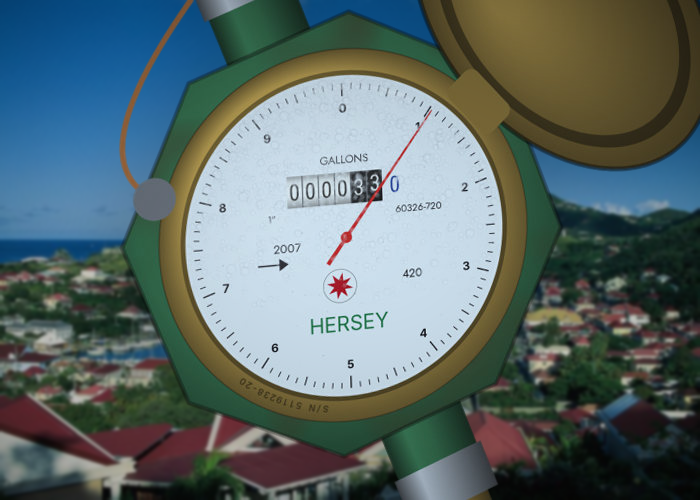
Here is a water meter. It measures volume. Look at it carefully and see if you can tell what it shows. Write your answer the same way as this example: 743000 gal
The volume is 331.0 gal
